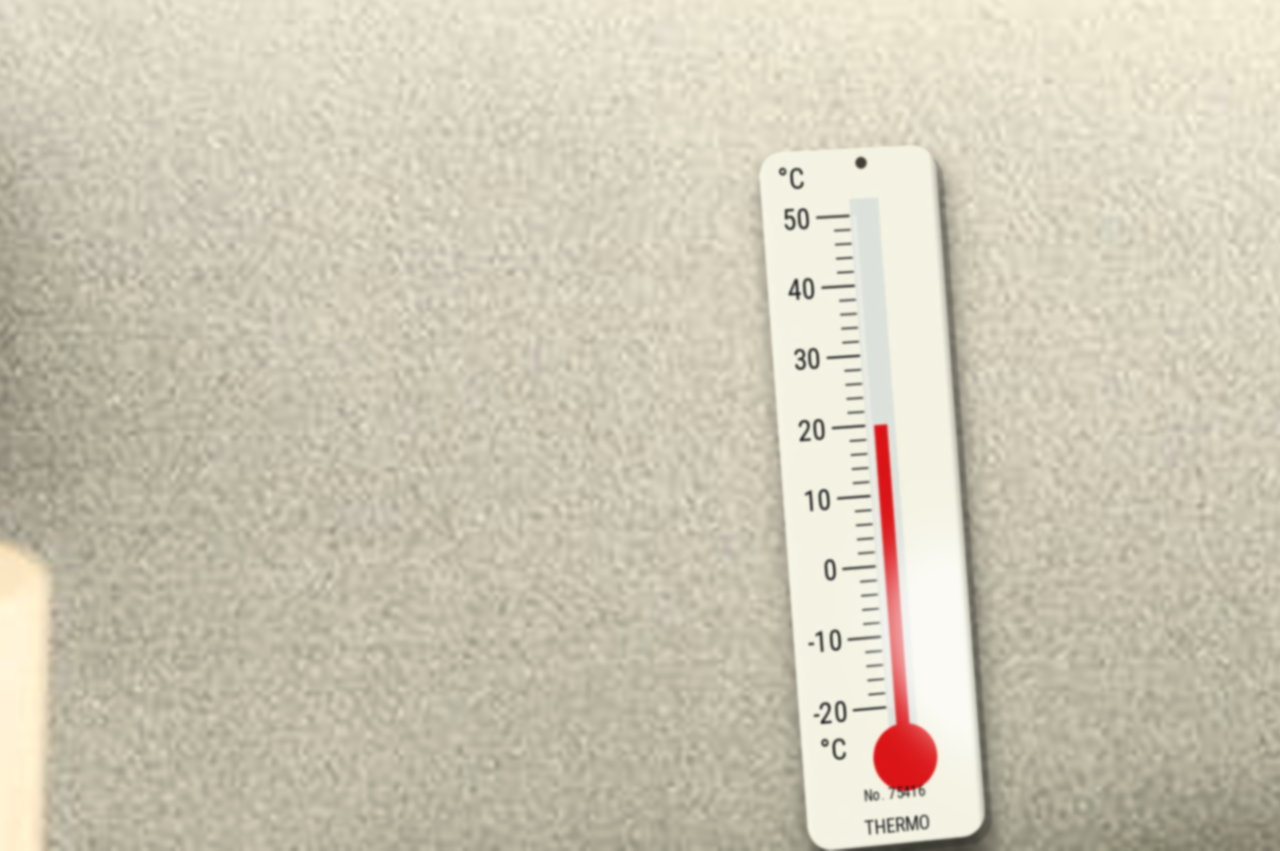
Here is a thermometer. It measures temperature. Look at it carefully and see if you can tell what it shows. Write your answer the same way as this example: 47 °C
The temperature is 20 °C
